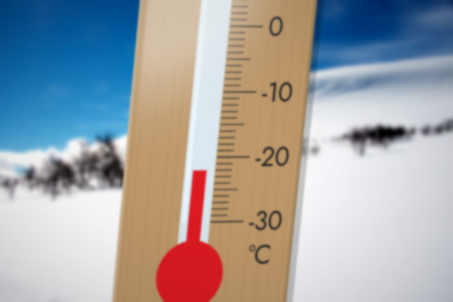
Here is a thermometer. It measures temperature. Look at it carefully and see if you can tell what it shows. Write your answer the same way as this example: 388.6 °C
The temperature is -22 °C
